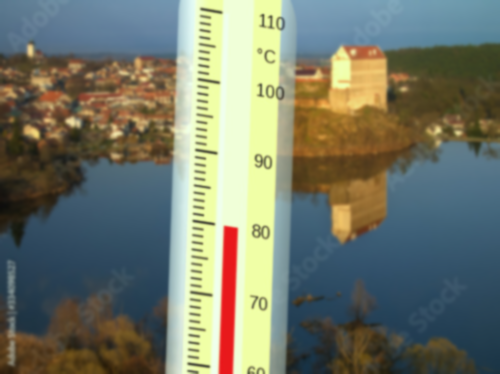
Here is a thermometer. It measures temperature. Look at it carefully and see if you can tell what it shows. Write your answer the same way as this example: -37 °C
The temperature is 80 °C
